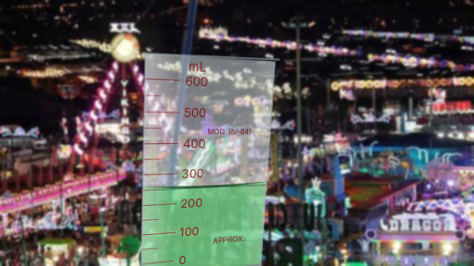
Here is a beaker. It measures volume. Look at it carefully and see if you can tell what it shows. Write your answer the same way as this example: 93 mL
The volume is 250 mL
